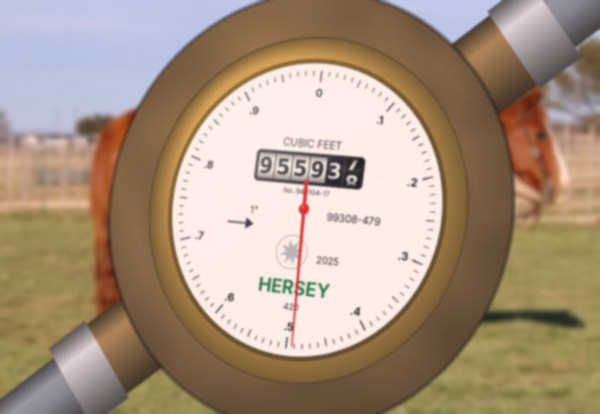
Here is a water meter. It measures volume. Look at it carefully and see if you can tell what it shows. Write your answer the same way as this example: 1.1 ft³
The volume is 955937.49 ft³
